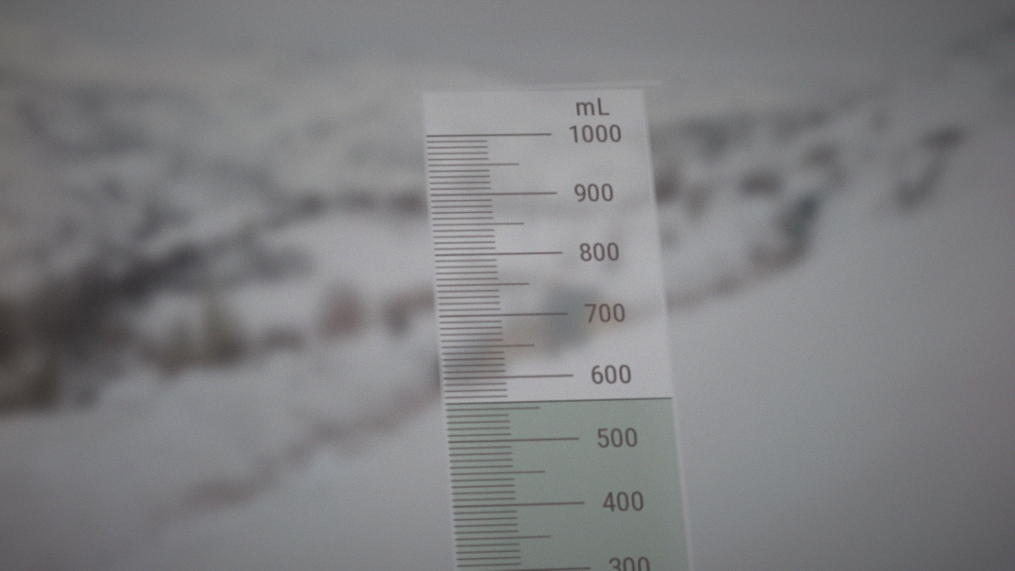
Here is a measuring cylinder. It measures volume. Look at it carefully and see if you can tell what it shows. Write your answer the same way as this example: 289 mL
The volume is 560 mL
